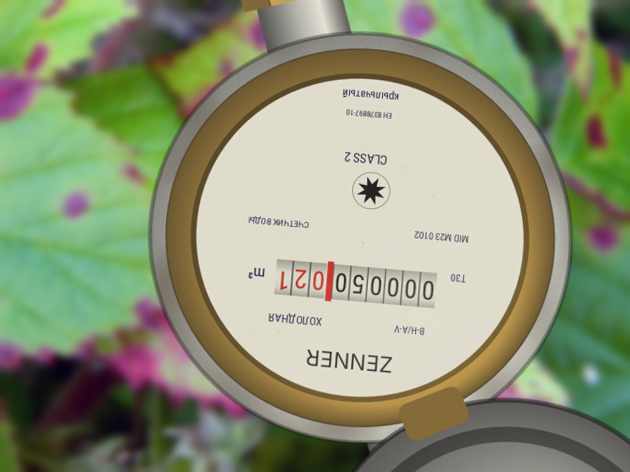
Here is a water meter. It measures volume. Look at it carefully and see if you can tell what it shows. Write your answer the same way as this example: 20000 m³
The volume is 50.021 m³
